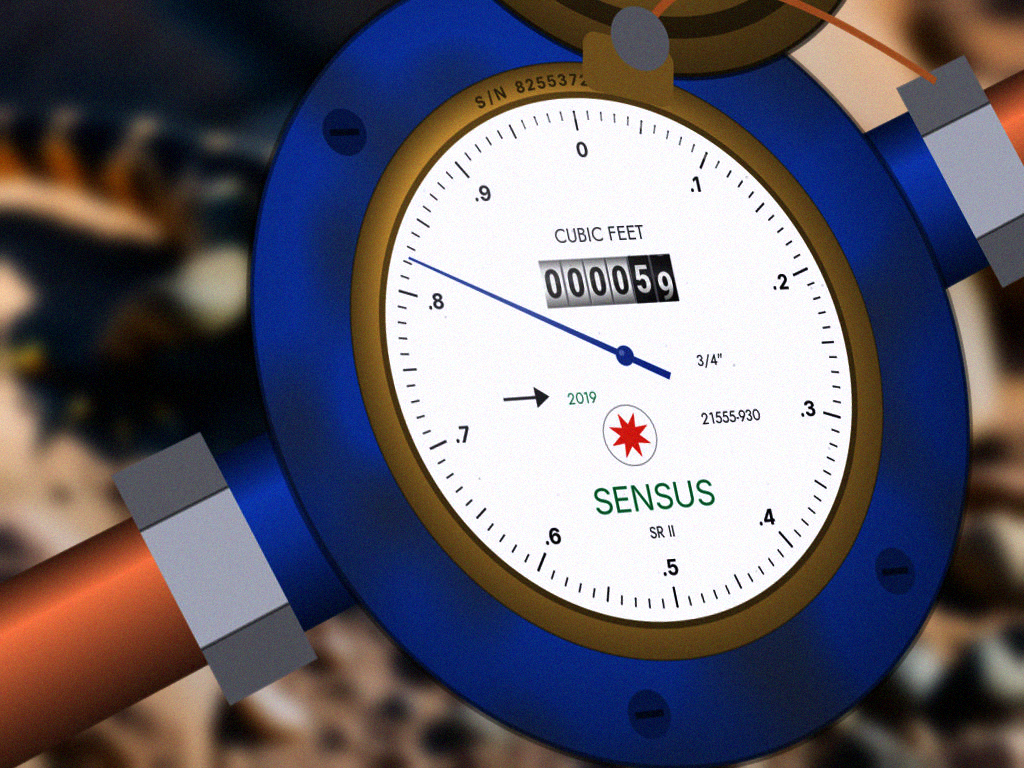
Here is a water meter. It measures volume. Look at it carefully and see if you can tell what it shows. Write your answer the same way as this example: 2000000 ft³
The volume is 58.82 ft³
